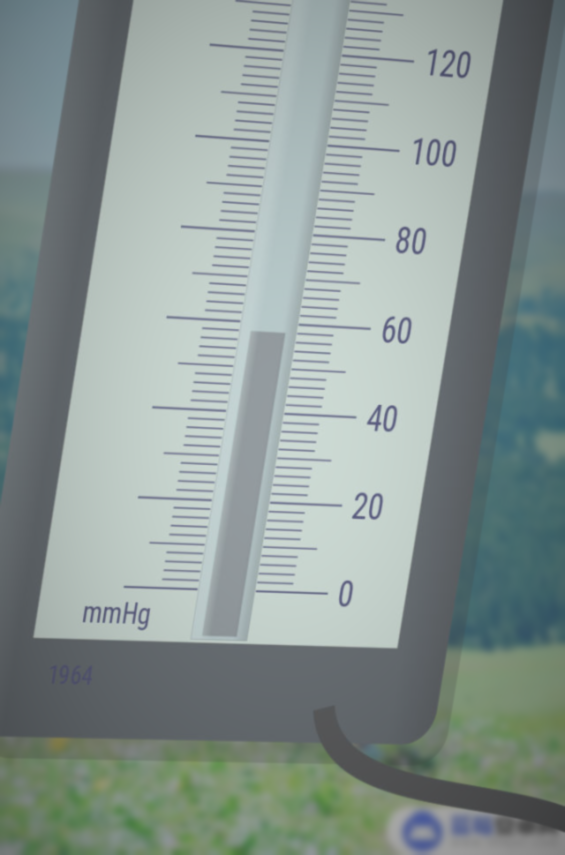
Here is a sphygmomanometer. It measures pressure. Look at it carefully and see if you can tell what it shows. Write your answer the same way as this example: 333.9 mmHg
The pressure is 58 mmHg
